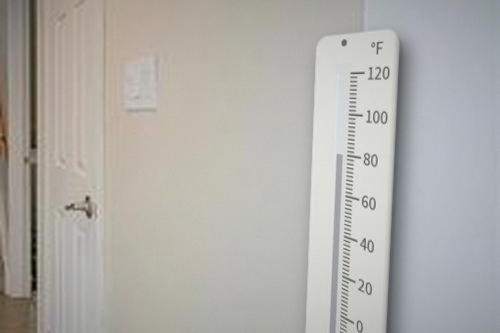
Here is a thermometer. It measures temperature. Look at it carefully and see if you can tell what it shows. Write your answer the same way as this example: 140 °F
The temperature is 80 °F
